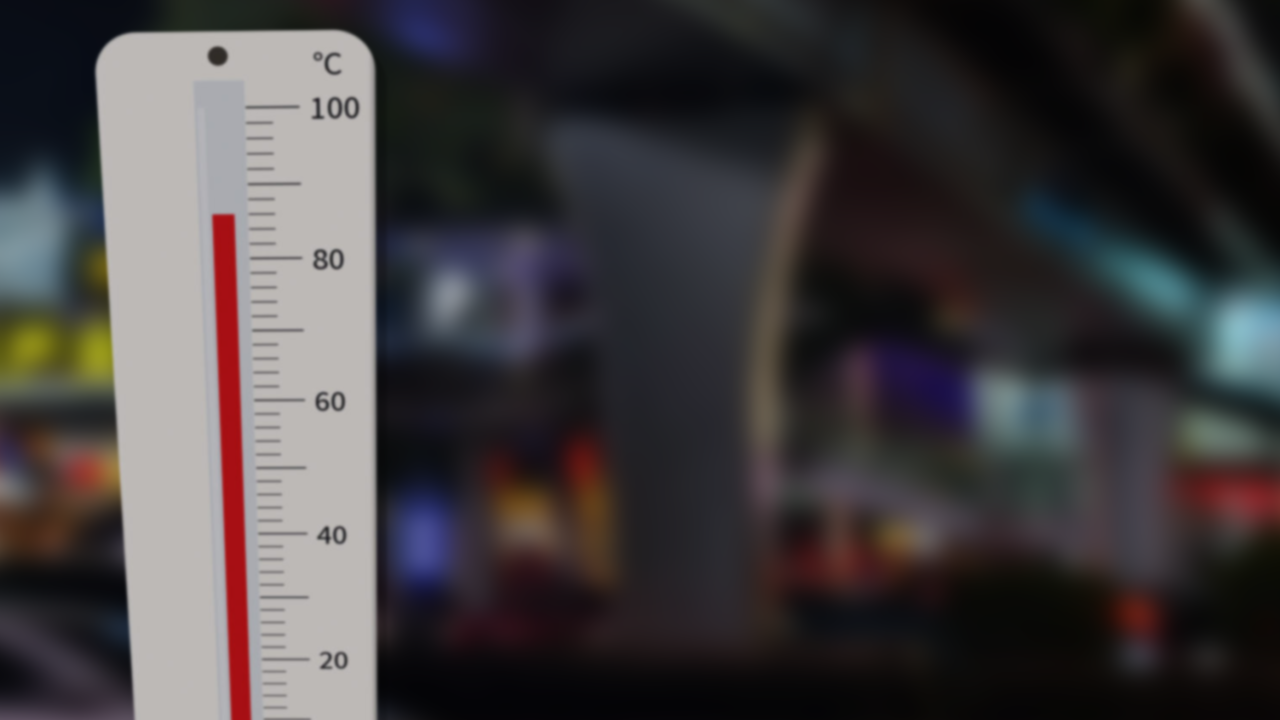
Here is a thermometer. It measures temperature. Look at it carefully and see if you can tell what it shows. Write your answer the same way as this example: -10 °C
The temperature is 86 °C
